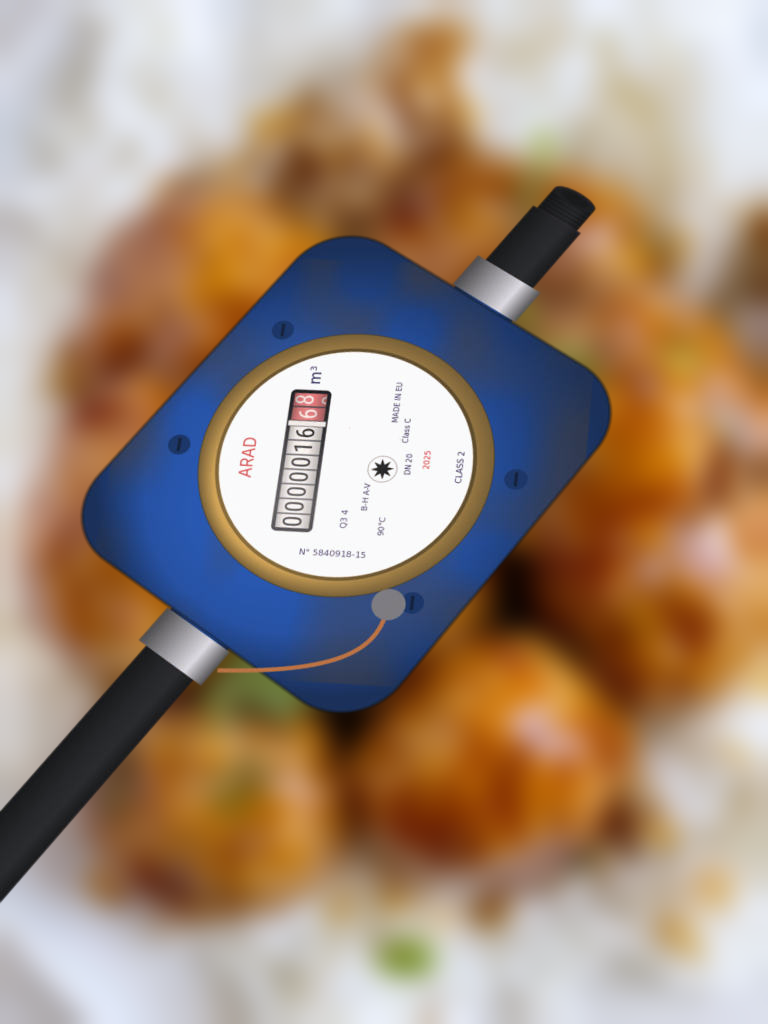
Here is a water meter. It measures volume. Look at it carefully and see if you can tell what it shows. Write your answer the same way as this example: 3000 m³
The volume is 16.68 m³
